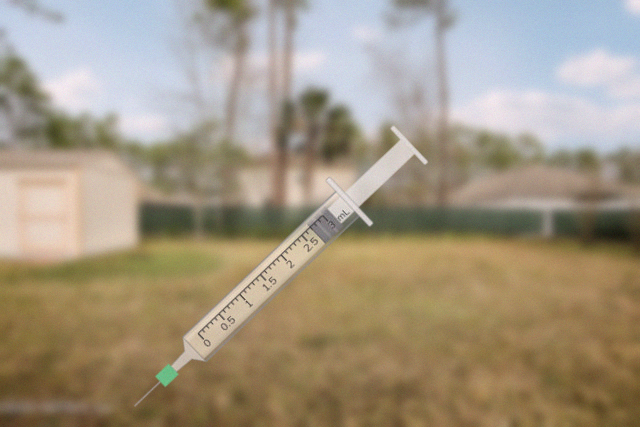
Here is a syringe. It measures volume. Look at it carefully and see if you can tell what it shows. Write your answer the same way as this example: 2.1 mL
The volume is 2.7 mL
